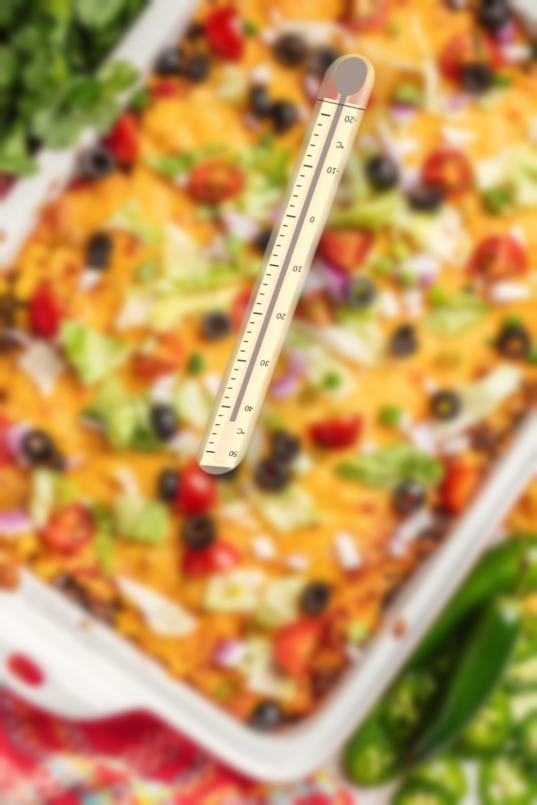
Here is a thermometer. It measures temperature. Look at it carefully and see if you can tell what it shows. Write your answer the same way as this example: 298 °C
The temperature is 43 °C
